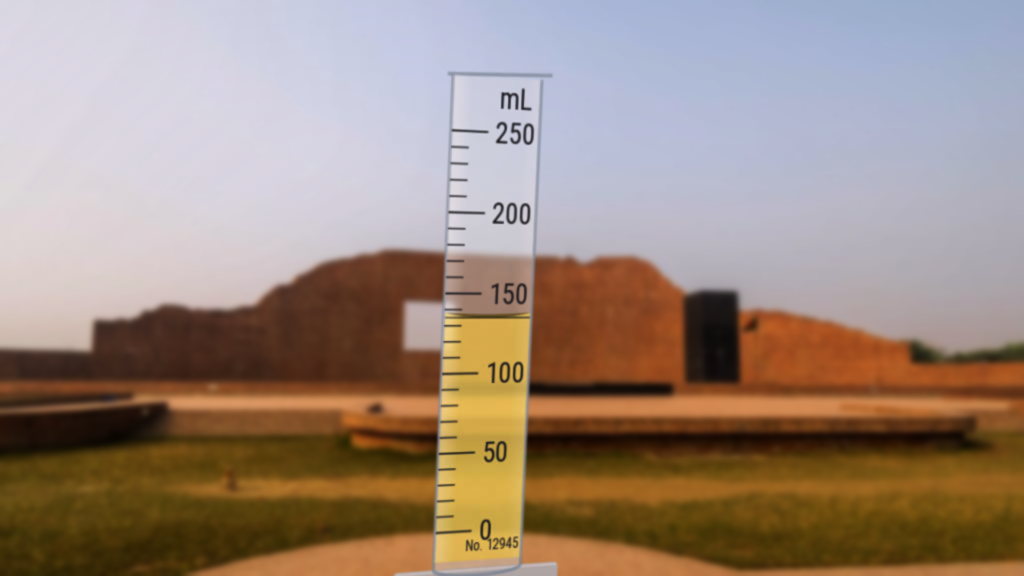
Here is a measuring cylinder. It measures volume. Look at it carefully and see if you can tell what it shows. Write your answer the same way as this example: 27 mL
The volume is 135 mL
